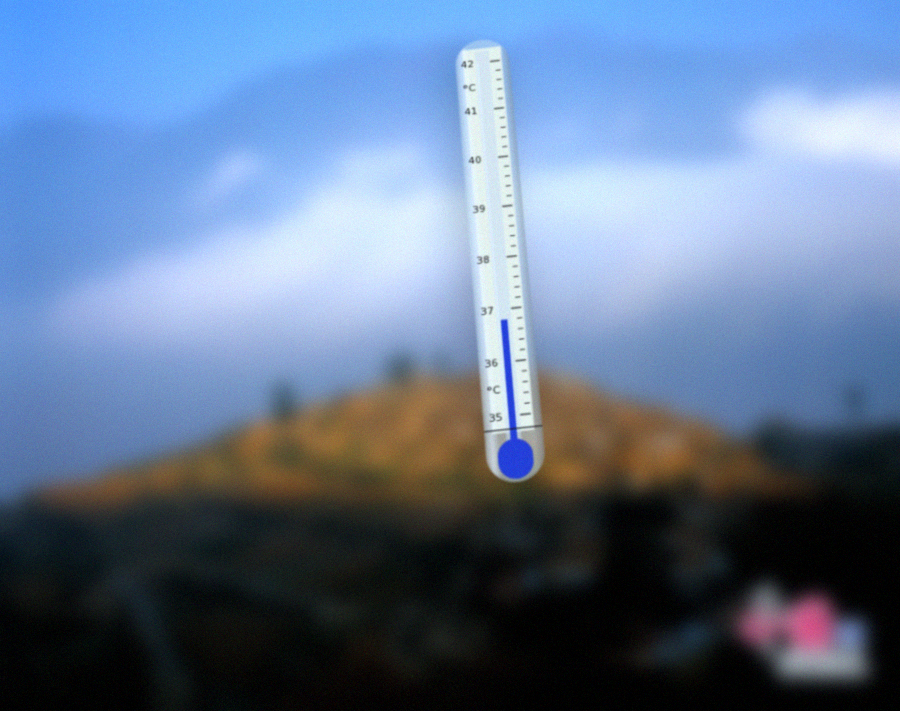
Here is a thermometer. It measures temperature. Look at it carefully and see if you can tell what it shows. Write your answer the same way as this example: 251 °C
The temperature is 36.8 °C
